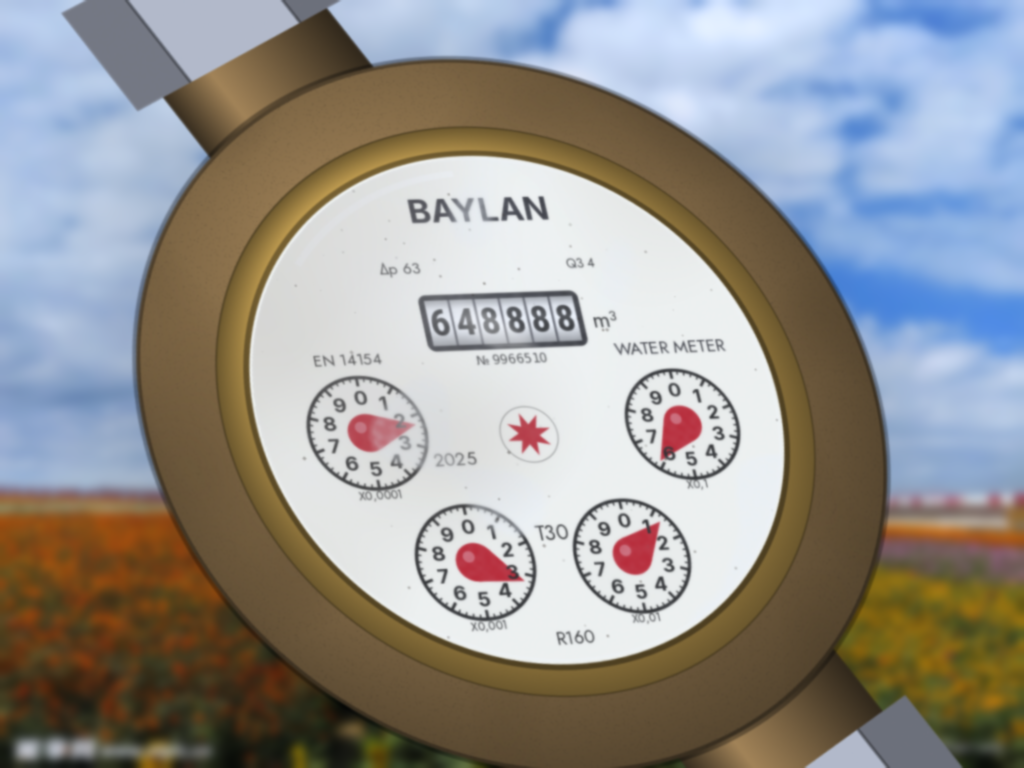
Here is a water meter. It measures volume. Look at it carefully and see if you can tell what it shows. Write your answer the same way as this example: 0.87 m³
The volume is 648888.6132 m³
